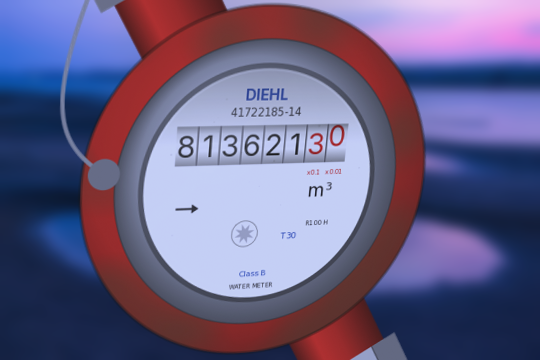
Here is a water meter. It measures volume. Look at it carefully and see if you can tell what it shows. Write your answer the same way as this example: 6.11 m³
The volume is 813621.30 m³
